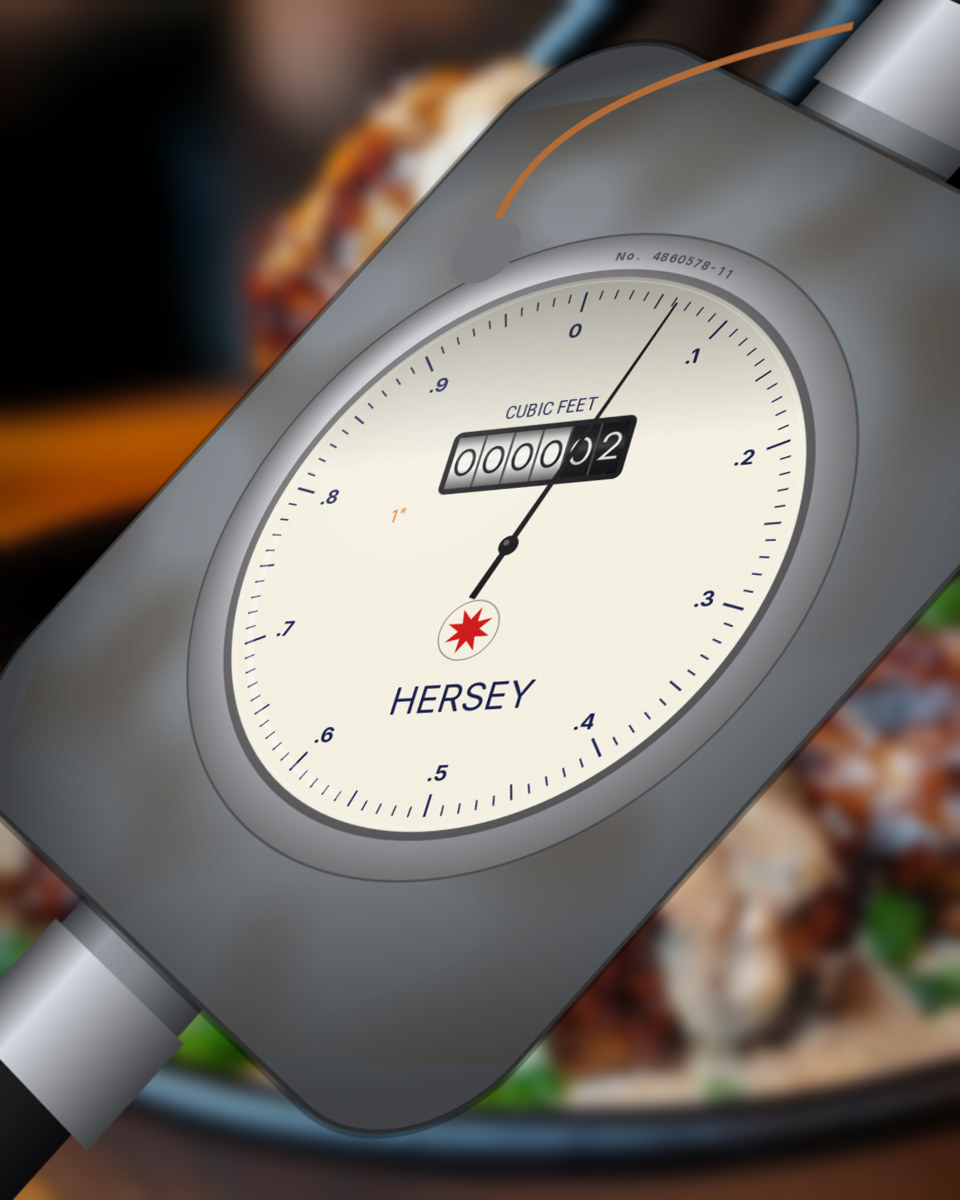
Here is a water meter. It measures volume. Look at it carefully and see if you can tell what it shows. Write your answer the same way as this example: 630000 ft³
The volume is 2.06 ft³
